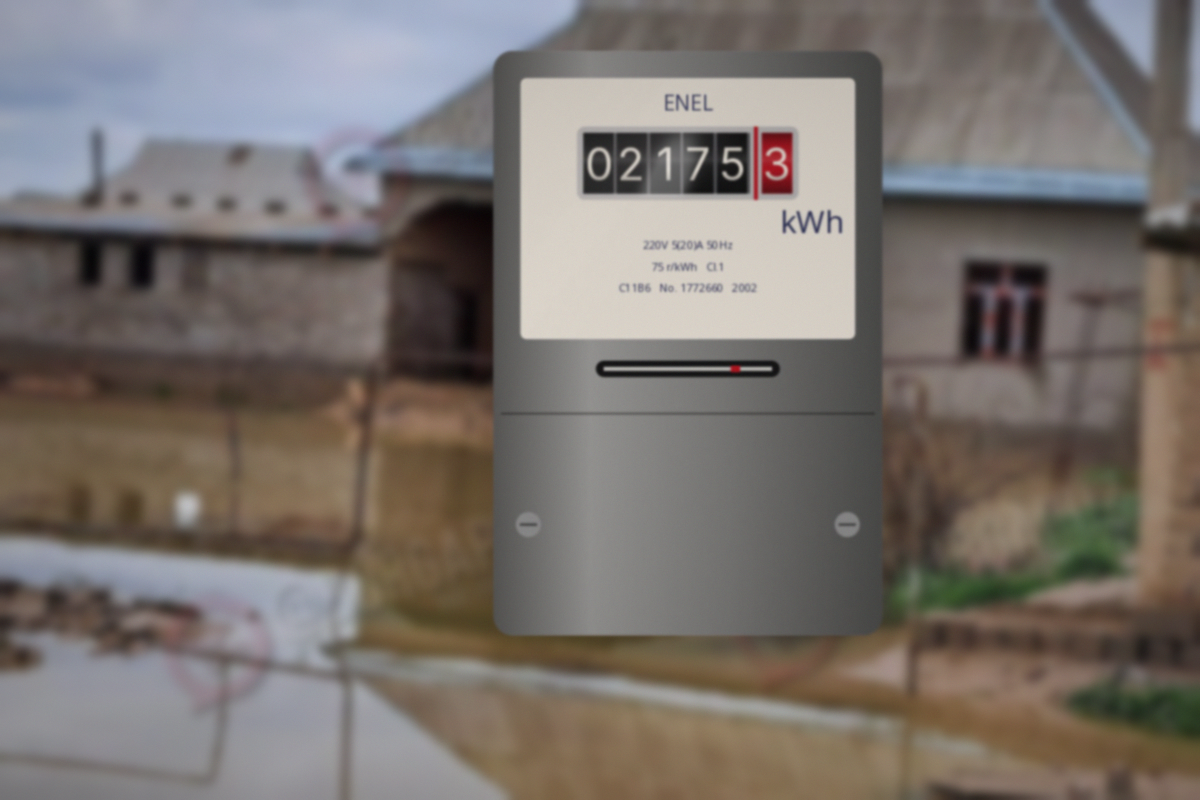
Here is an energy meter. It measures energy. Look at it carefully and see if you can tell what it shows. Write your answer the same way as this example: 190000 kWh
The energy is 2175.3 kWh
